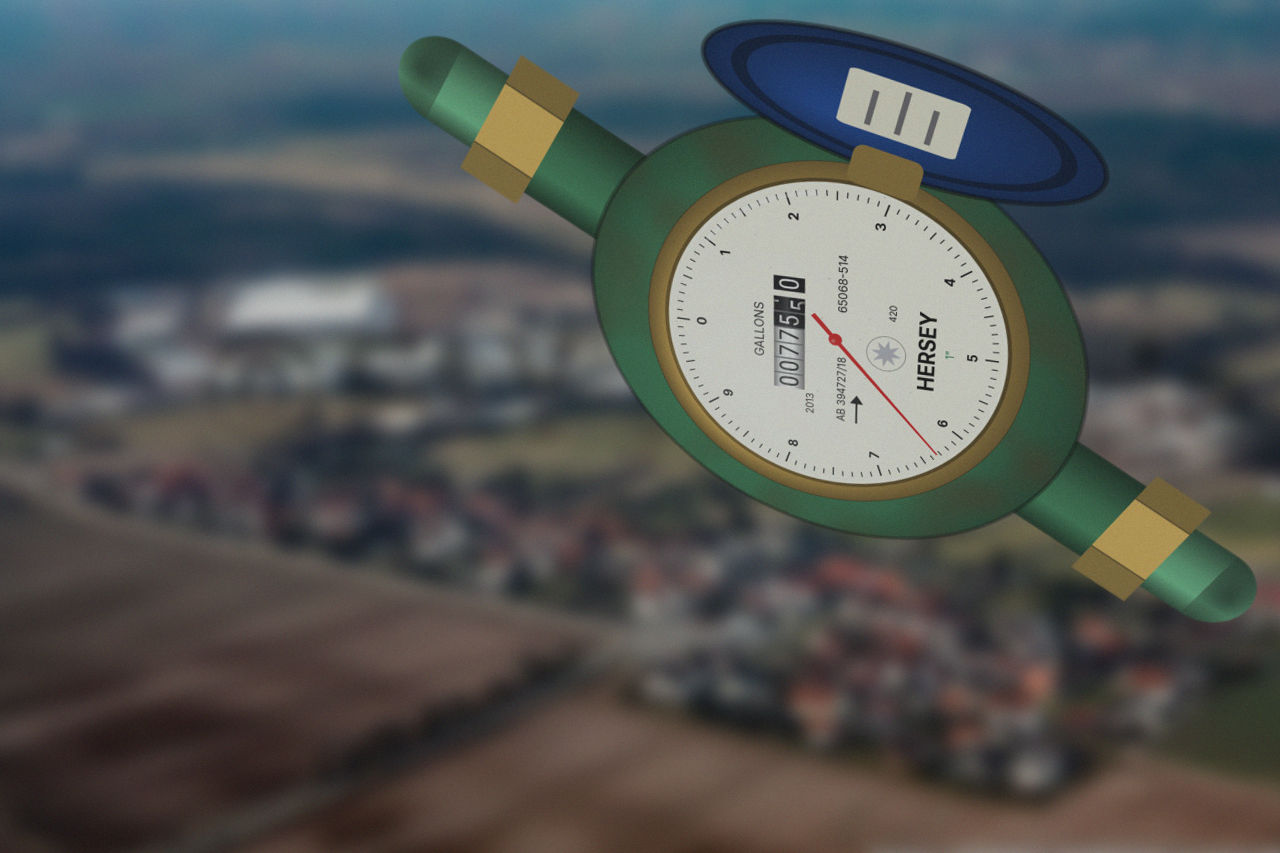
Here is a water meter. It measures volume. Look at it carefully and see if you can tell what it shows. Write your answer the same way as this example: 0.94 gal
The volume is 77546.3 gal
